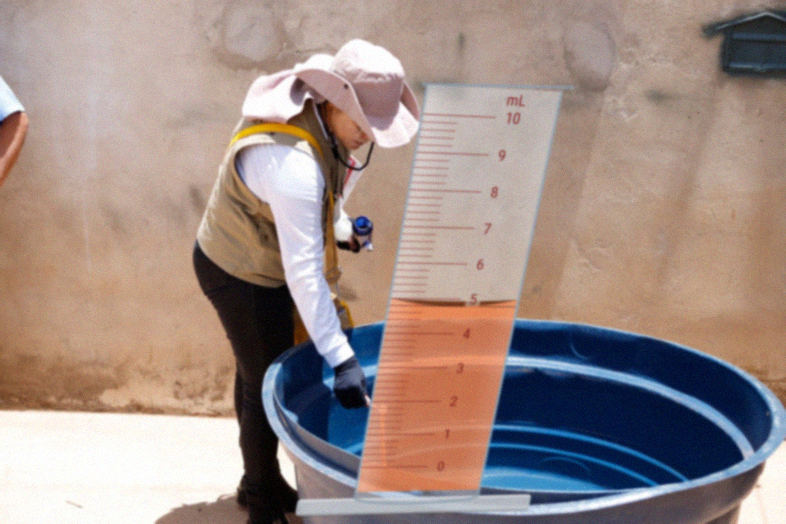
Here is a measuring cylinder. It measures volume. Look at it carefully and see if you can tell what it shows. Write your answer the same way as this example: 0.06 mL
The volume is 4.8 mL
